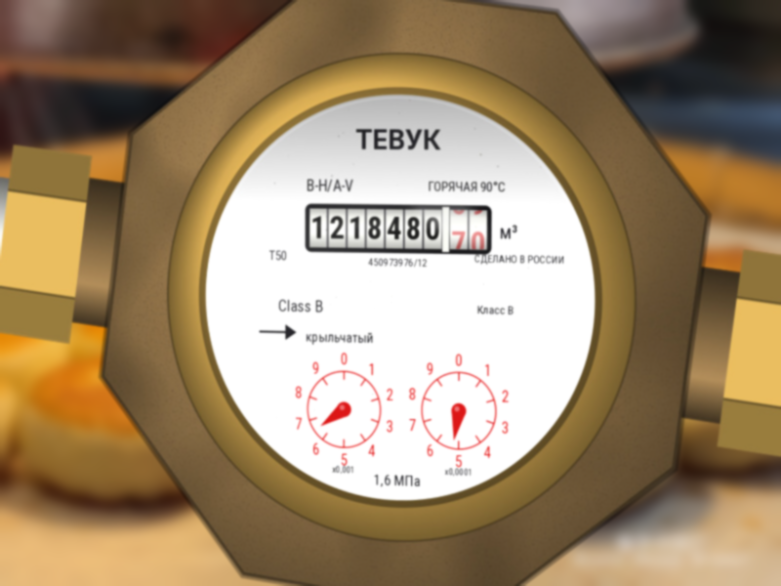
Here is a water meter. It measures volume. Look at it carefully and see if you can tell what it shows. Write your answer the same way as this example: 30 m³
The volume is 1218480.6965 m³
